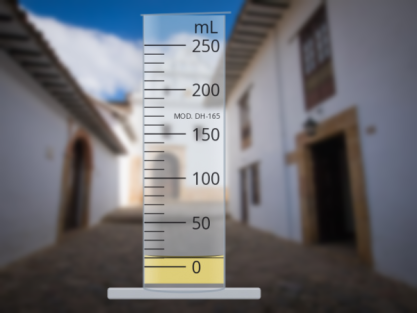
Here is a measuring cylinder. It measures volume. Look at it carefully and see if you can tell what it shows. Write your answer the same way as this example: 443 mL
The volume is 10 mL
